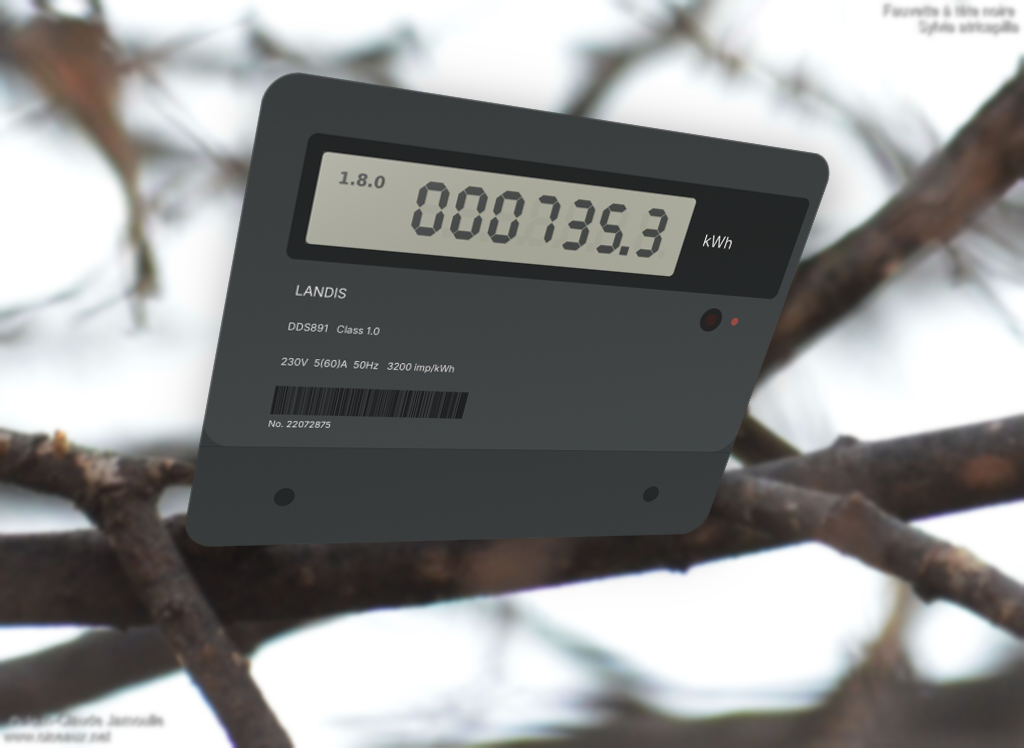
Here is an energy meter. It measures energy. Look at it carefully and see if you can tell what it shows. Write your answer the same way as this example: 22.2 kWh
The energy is 735.3 kWh
